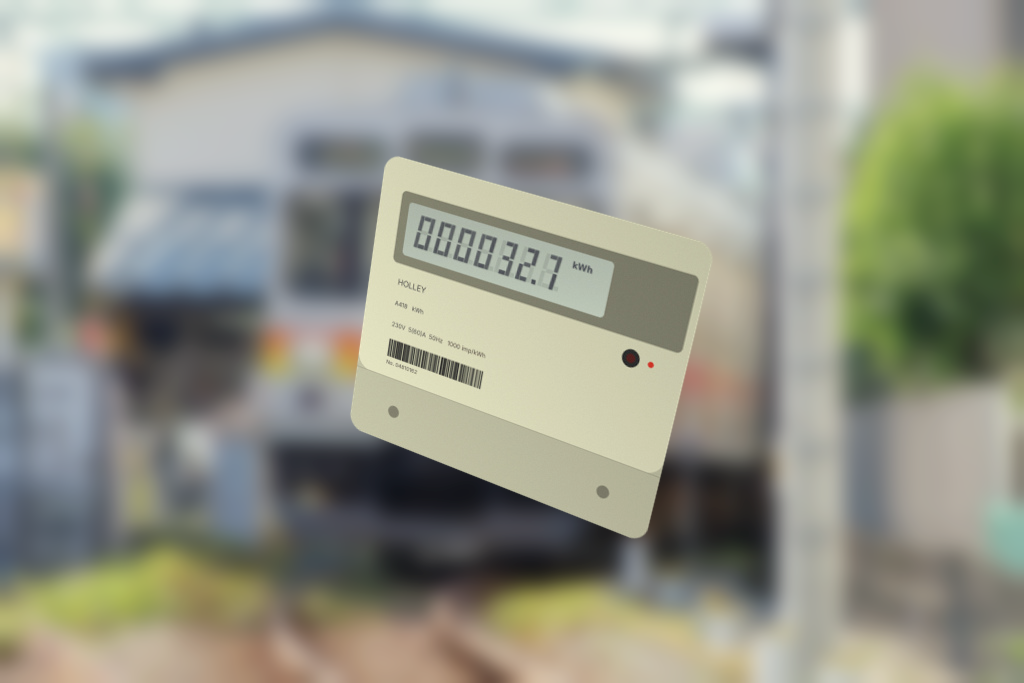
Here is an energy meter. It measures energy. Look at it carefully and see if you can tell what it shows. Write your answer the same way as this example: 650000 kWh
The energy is 32.7 kWh
